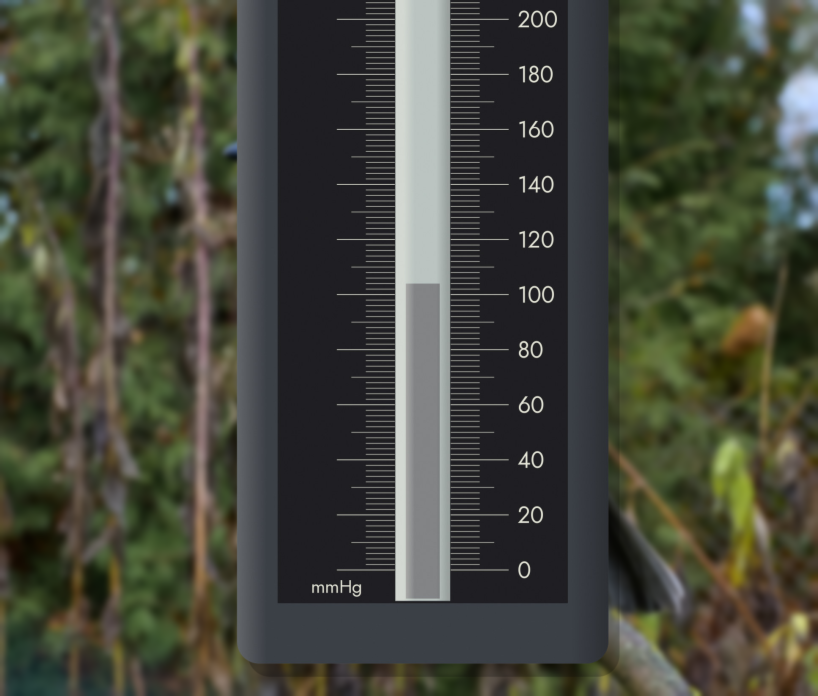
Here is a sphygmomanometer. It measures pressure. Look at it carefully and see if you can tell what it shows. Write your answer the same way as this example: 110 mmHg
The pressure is 104 mmHg
